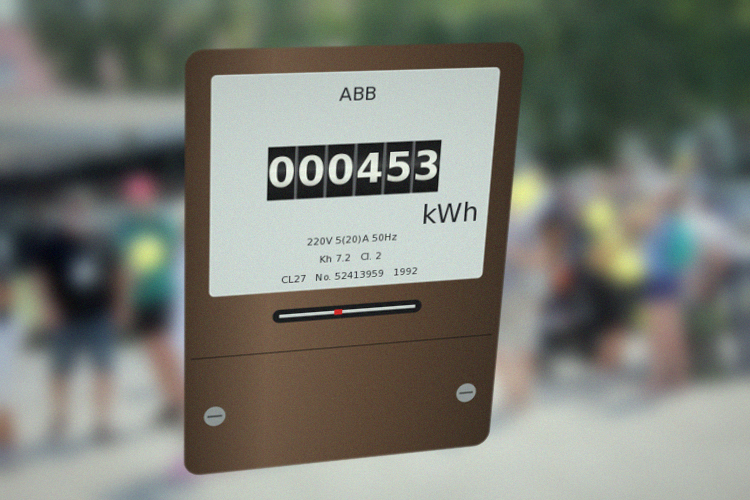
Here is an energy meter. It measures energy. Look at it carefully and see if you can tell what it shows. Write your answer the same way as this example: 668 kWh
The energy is 453 kWh
